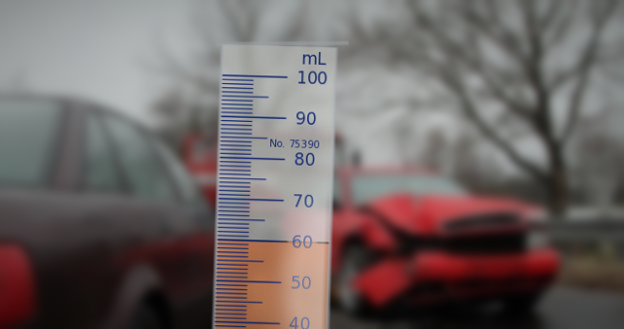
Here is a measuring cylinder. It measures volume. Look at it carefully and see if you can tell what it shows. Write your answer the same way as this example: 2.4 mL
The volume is 60 mL
